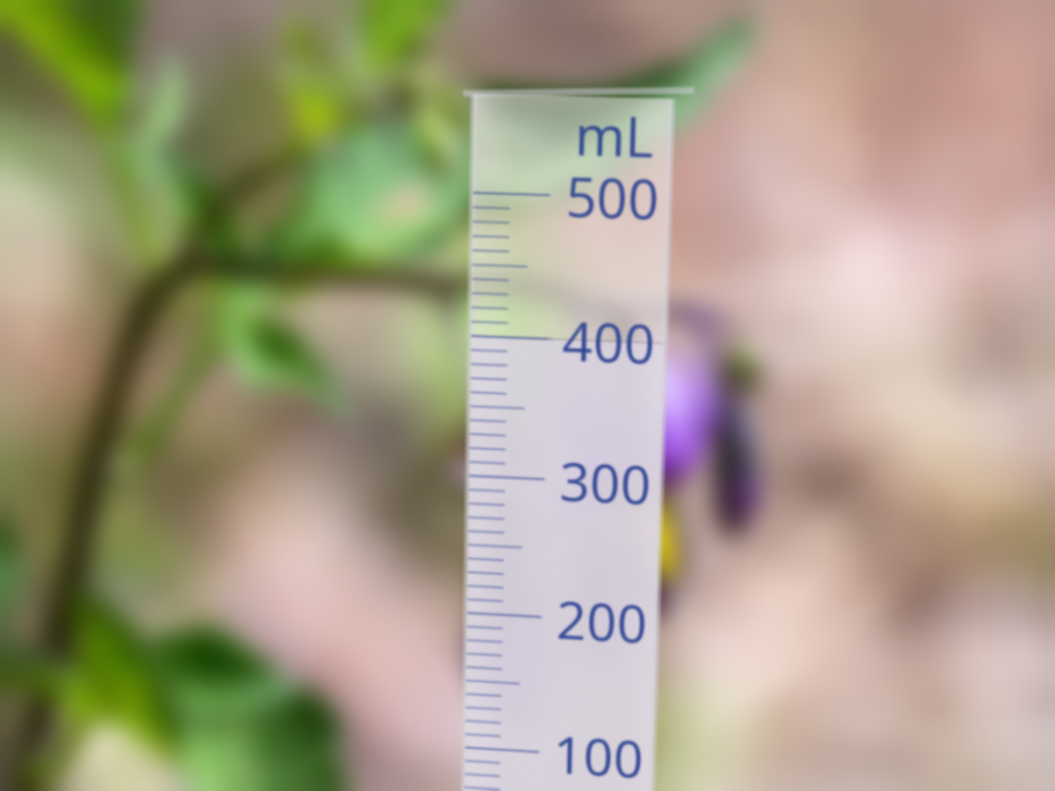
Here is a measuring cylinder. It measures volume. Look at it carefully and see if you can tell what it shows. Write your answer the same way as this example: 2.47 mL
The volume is 400 mL
